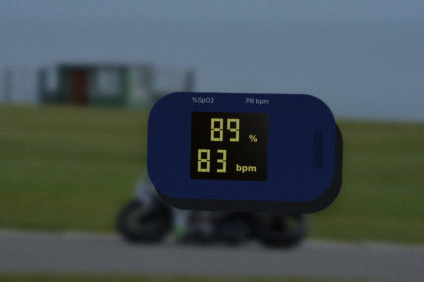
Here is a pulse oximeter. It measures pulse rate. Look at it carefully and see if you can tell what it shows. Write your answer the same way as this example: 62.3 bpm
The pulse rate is 83 bpm
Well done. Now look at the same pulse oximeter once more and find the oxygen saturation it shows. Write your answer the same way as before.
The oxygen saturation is 89 %
